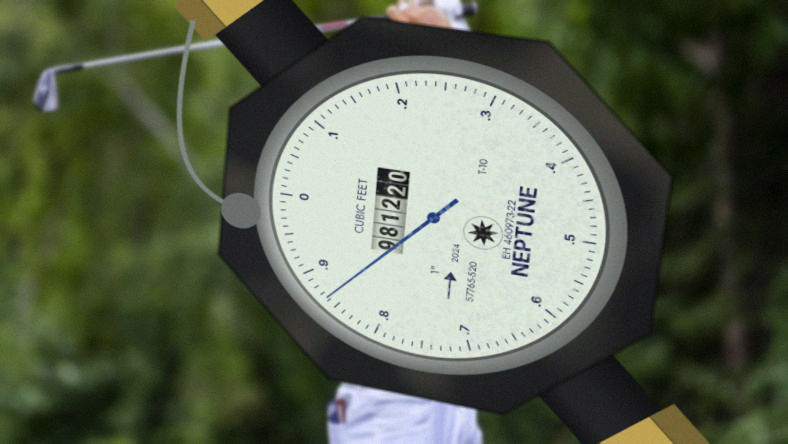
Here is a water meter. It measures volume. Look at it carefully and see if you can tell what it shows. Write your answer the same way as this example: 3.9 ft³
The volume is 981219.86 ft³
